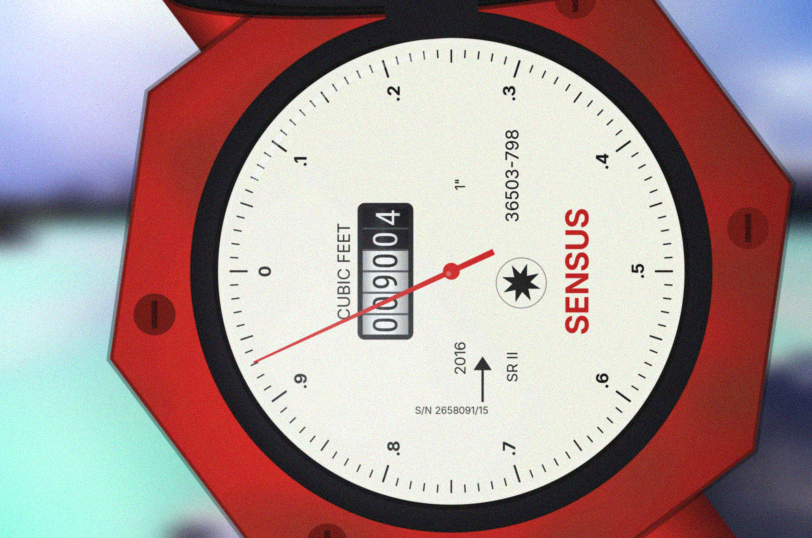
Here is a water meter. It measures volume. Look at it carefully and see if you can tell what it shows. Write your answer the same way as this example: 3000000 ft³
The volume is 9003.93 ft³
